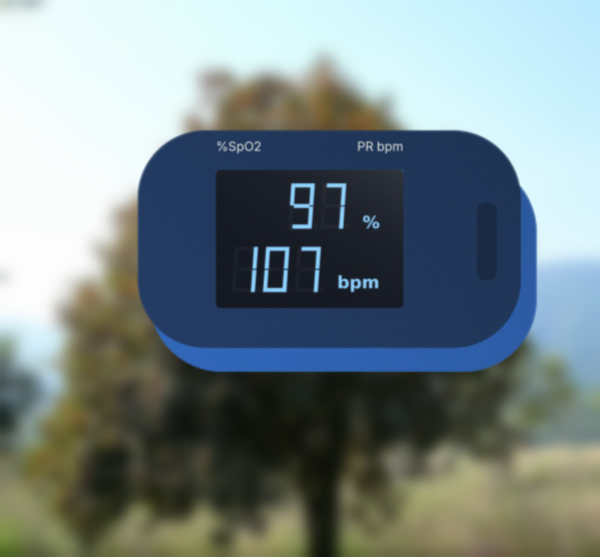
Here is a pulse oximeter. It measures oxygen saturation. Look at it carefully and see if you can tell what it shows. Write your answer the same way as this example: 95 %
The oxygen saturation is 97 %
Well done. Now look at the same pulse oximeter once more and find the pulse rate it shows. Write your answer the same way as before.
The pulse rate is 107 bpm
